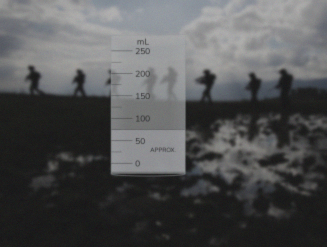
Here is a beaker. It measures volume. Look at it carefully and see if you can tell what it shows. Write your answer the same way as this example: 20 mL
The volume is 75 mL
